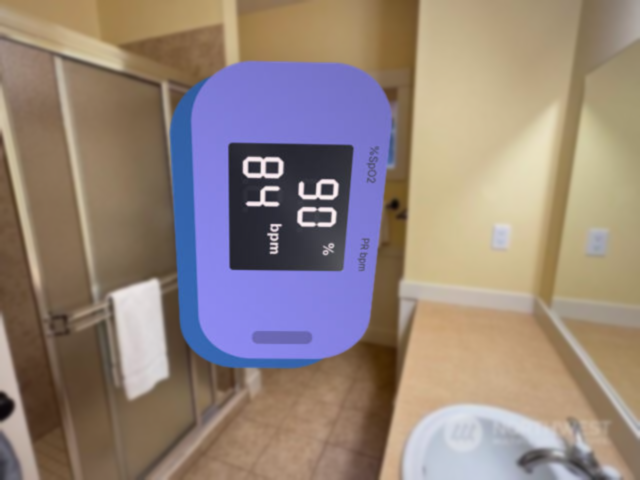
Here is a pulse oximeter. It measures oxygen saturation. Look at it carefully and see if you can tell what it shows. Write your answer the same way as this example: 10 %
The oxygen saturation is 90 %
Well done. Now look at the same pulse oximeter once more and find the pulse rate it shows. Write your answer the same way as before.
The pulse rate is 84 bpm
